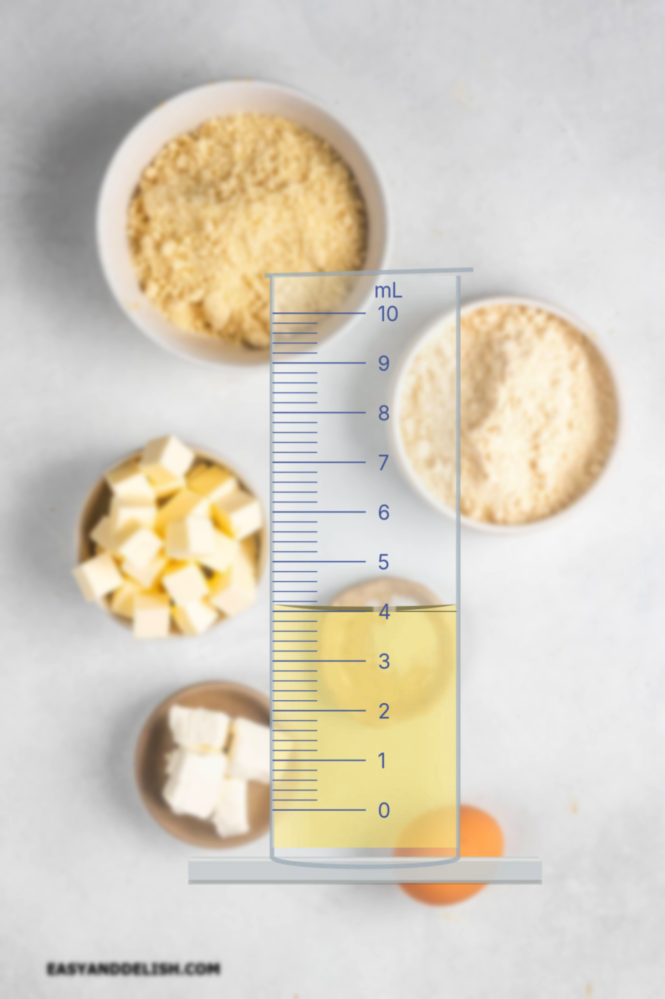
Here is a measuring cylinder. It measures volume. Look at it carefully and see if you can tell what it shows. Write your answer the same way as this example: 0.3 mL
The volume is 4 mL
